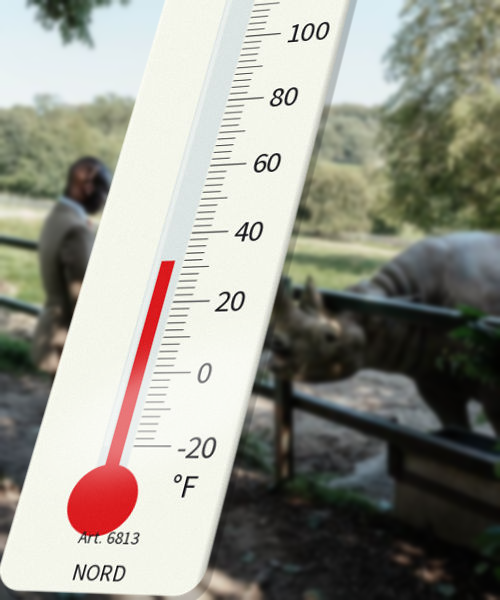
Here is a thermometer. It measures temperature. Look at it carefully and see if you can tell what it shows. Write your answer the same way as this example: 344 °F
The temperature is 32 °F
